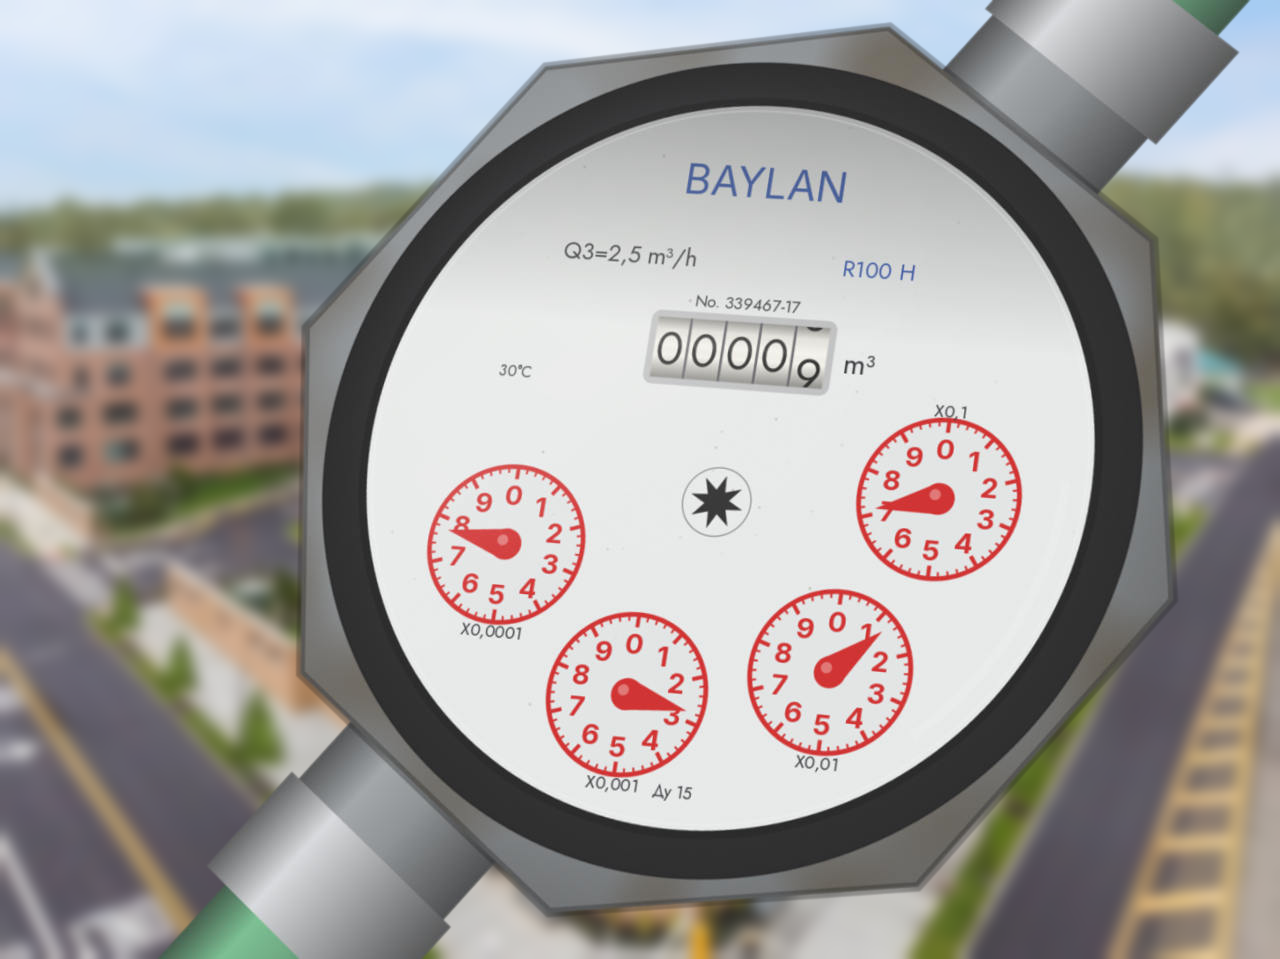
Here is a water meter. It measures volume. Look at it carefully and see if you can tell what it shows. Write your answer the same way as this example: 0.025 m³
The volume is 8.7127 m³
